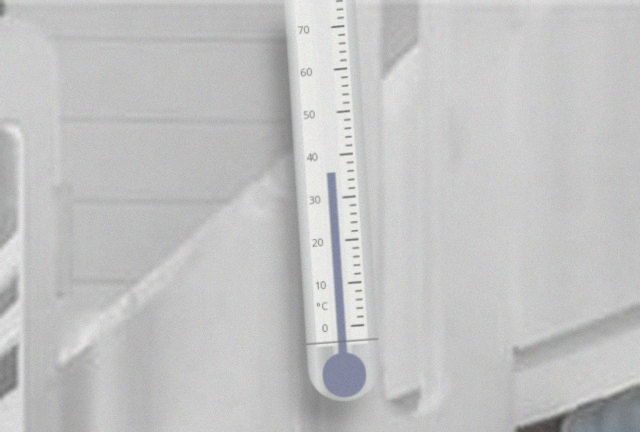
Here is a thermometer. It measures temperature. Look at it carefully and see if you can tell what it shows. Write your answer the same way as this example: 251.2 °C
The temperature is 36 °C
